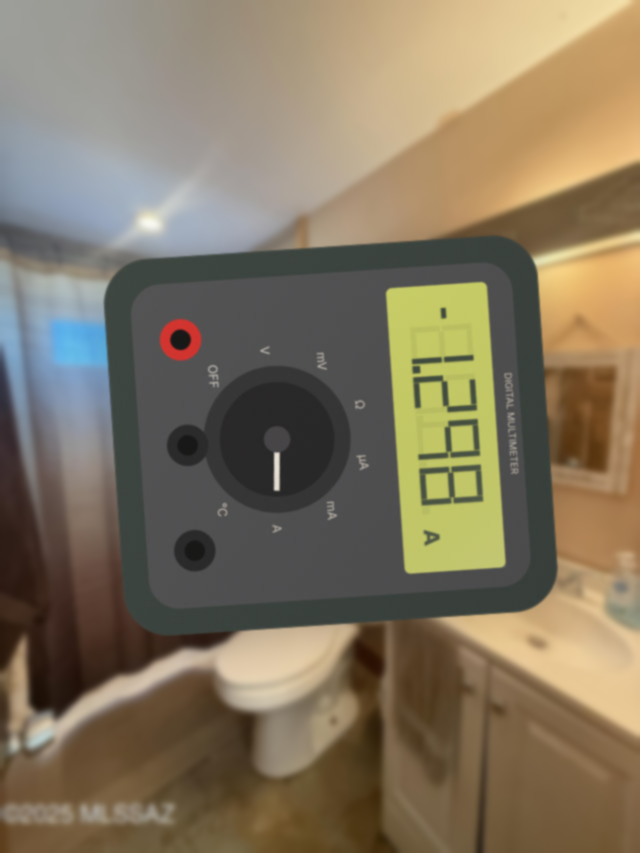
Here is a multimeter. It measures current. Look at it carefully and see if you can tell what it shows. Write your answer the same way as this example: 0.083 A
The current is -1.298 A
